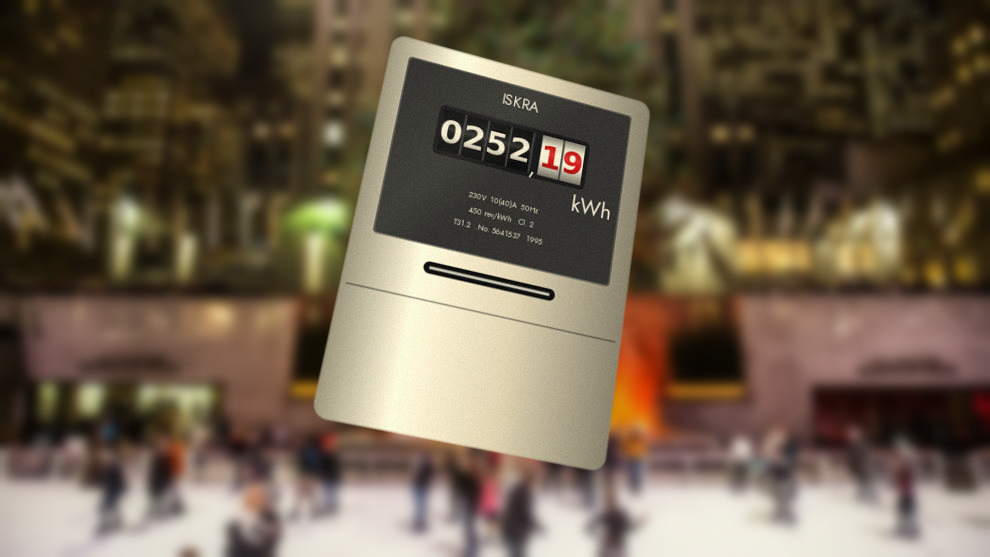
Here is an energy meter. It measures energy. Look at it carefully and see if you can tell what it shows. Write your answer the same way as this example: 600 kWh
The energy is 252.19 kWh
